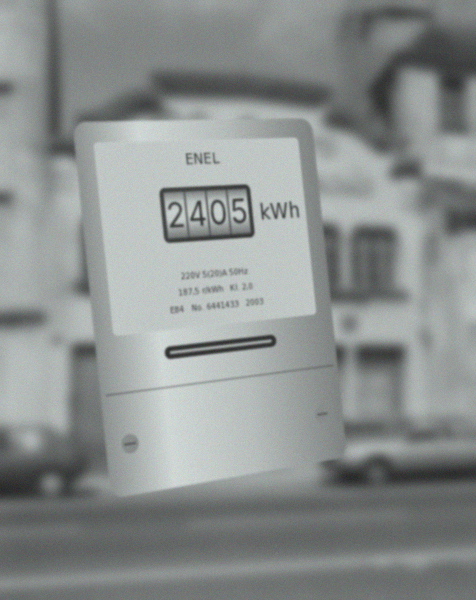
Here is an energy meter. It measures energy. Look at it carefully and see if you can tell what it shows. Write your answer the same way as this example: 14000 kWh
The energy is 2405 kWh
